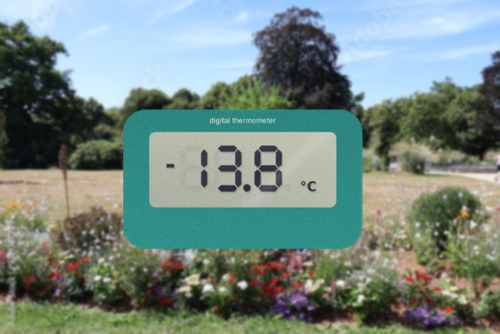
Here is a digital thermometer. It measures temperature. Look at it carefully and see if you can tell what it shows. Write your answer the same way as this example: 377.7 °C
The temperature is -13.8 °C
